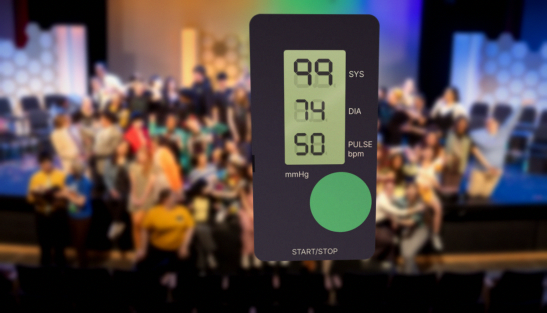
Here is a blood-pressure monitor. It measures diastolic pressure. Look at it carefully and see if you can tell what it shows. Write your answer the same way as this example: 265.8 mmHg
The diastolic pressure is 74 mmHg
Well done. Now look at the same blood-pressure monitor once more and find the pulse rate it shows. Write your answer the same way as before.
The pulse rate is 50 bpm
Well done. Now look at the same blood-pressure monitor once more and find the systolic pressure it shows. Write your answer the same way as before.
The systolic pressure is 99 mmHg
